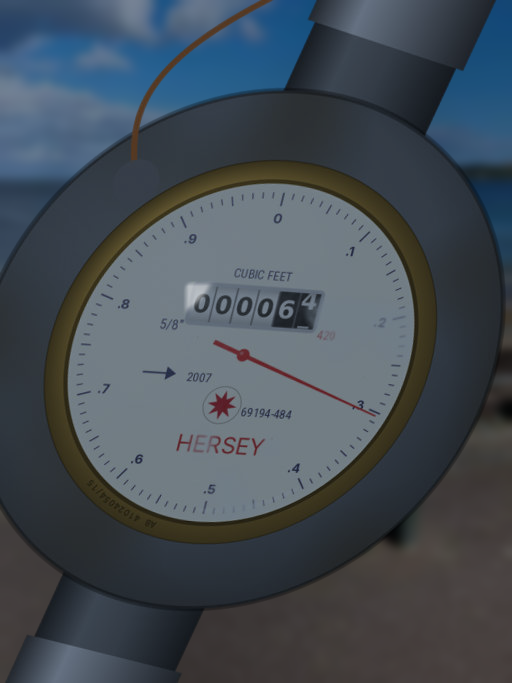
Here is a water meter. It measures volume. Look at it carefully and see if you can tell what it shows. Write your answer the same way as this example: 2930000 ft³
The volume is 64.30 ft³
